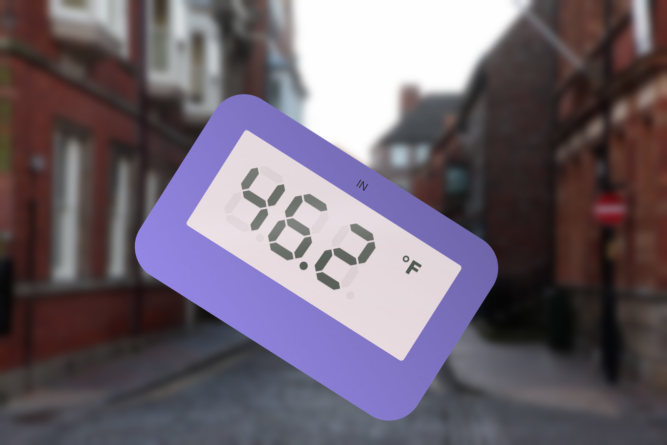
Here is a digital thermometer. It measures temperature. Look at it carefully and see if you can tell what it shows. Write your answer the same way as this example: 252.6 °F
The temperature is 46.2 °F
